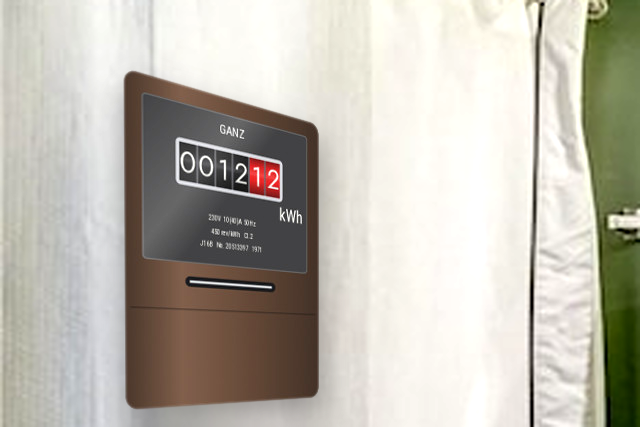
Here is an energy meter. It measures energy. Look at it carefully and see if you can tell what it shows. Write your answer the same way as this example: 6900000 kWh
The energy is 12.12 kWh
